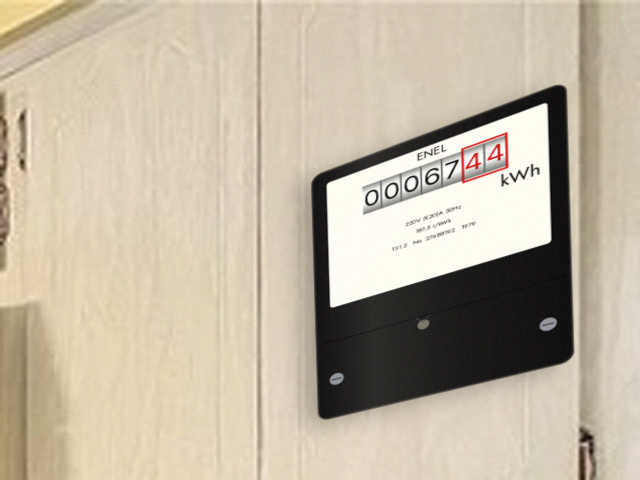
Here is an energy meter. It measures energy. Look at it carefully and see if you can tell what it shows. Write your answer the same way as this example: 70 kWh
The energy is 67.44 kWh
